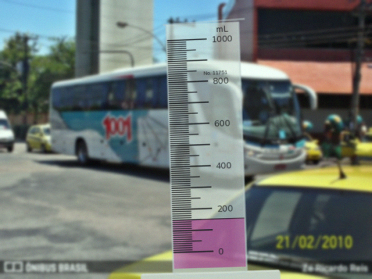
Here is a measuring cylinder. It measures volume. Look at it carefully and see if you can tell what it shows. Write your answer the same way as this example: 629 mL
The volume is 150 mL
